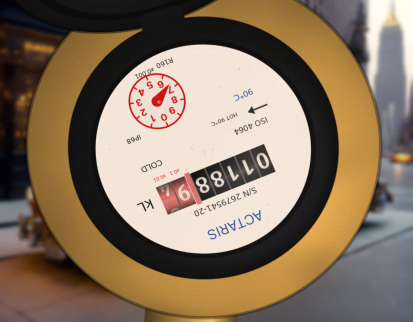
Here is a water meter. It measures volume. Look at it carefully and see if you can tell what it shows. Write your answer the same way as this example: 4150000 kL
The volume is 1188.936 kL
